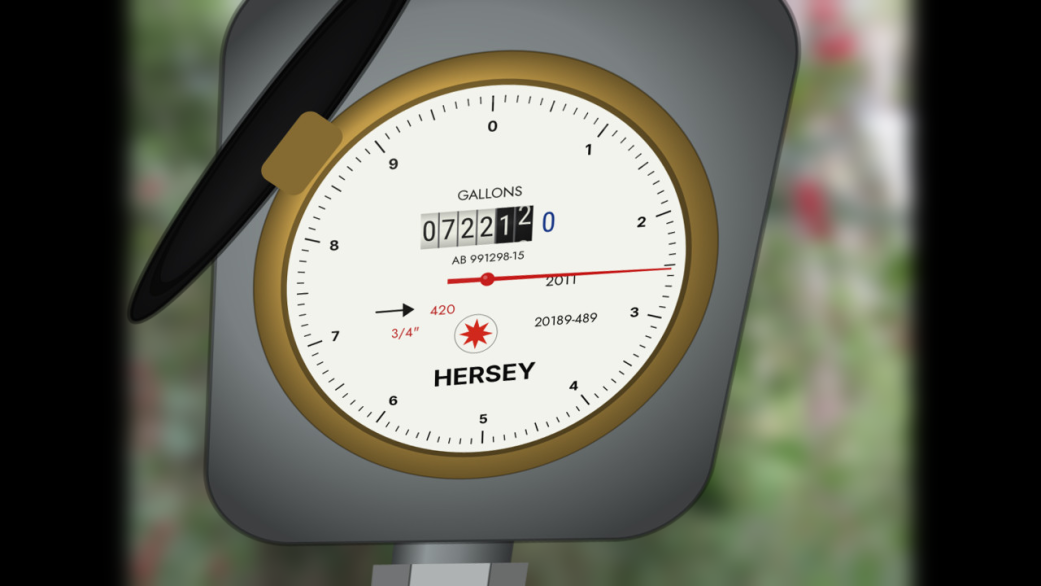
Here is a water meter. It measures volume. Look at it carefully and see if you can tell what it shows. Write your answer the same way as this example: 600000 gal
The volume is 722122.5 gal
